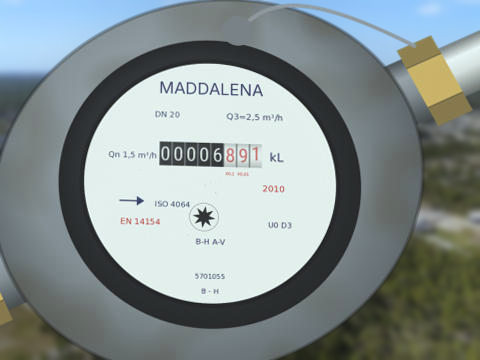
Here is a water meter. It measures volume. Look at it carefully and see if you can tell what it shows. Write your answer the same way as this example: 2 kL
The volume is 6.891 kL
